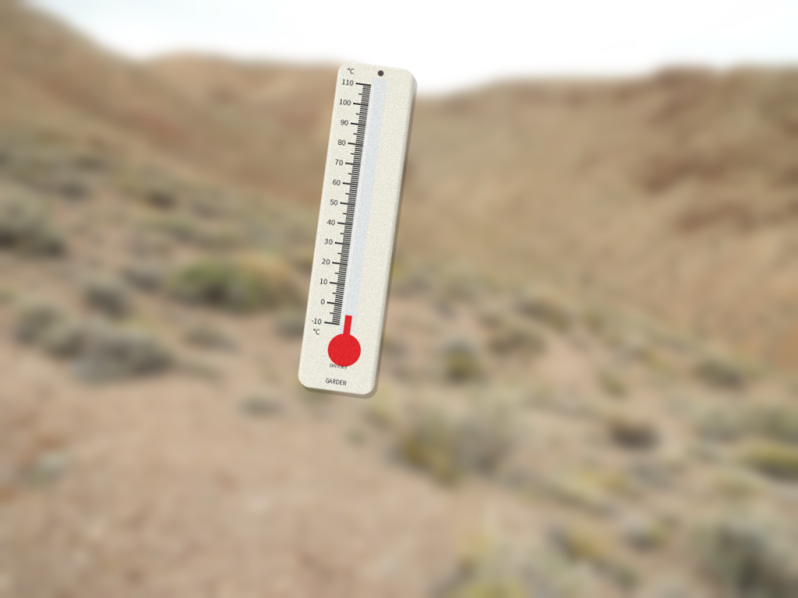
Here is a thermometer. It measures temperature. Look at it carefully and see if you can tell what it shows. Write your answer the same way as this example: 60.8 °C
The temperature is -5 °C
